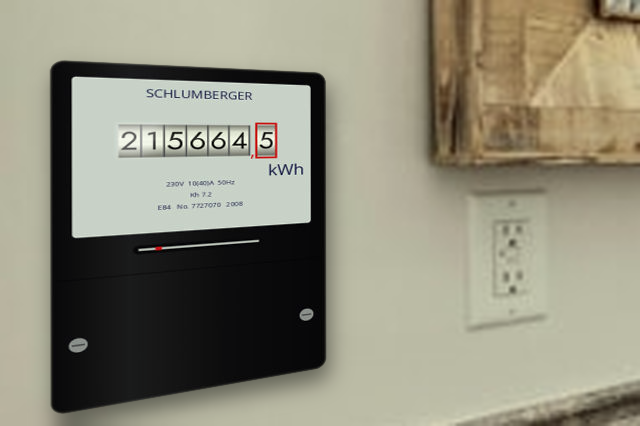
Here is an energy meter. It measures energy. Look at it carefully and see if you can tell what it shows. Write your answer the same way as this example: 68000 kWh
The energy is 215664.5 kWh
